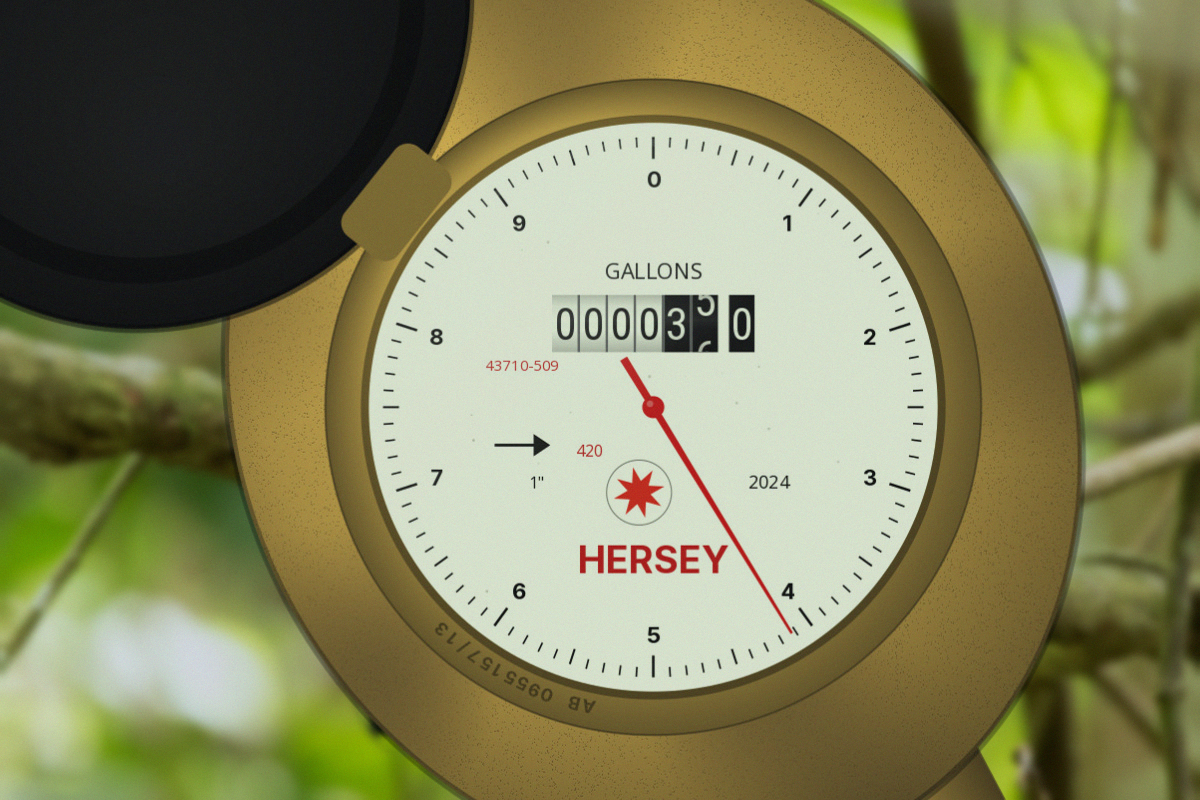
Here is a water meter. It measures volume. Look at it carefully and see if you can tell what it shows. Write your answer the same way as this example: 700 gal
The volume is 354.1 gal
